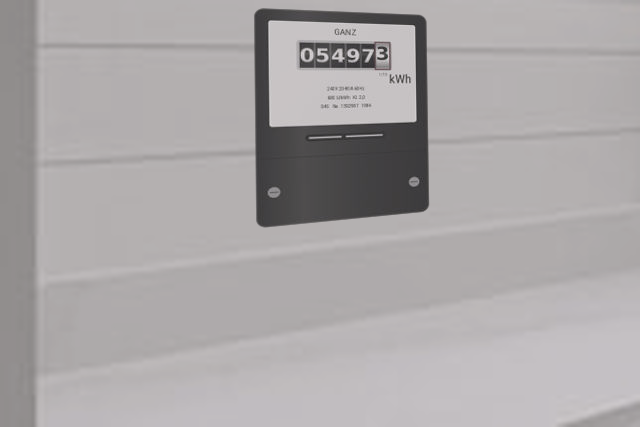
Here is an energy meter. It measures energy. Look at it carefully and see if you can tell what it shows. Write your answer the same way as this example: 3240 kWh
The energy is 5497.3 kWh
